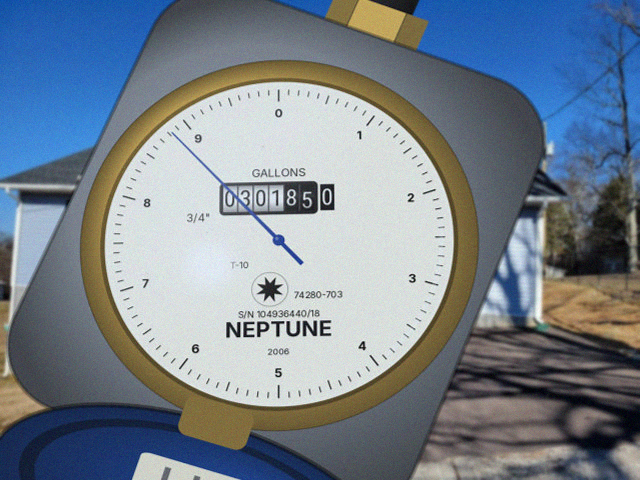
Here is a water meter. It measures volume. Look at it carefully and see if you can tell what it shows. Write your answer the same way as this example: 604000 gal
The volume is 301848.8 gal
